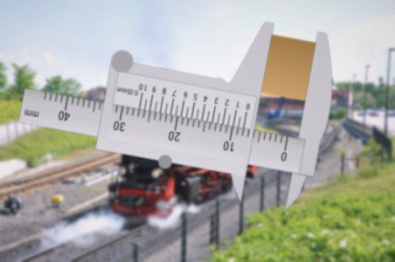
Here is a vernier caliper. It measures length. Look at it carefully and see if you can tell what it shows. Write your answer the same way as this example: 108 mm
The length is 8.0 mm
